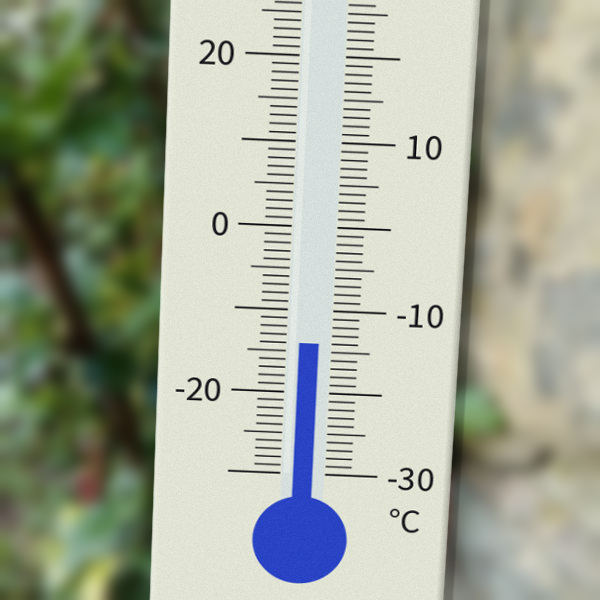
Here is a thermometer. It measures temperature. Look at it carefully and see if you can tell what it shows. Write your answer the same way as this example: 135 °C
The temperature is -14 °C
